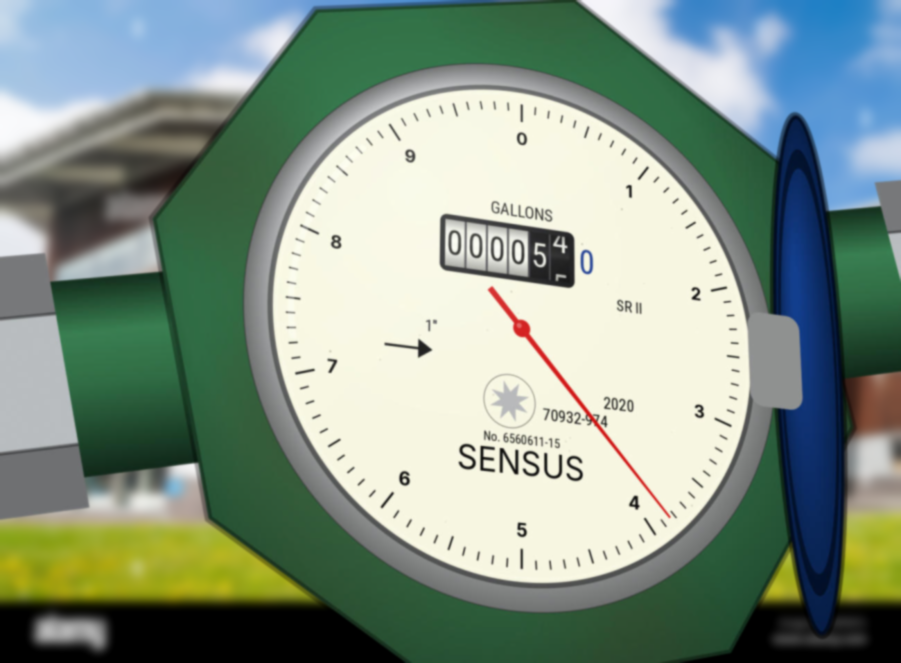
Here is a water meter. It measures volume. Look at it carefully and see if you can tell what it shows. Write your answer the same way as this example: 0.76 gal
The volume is 543.8 gal
